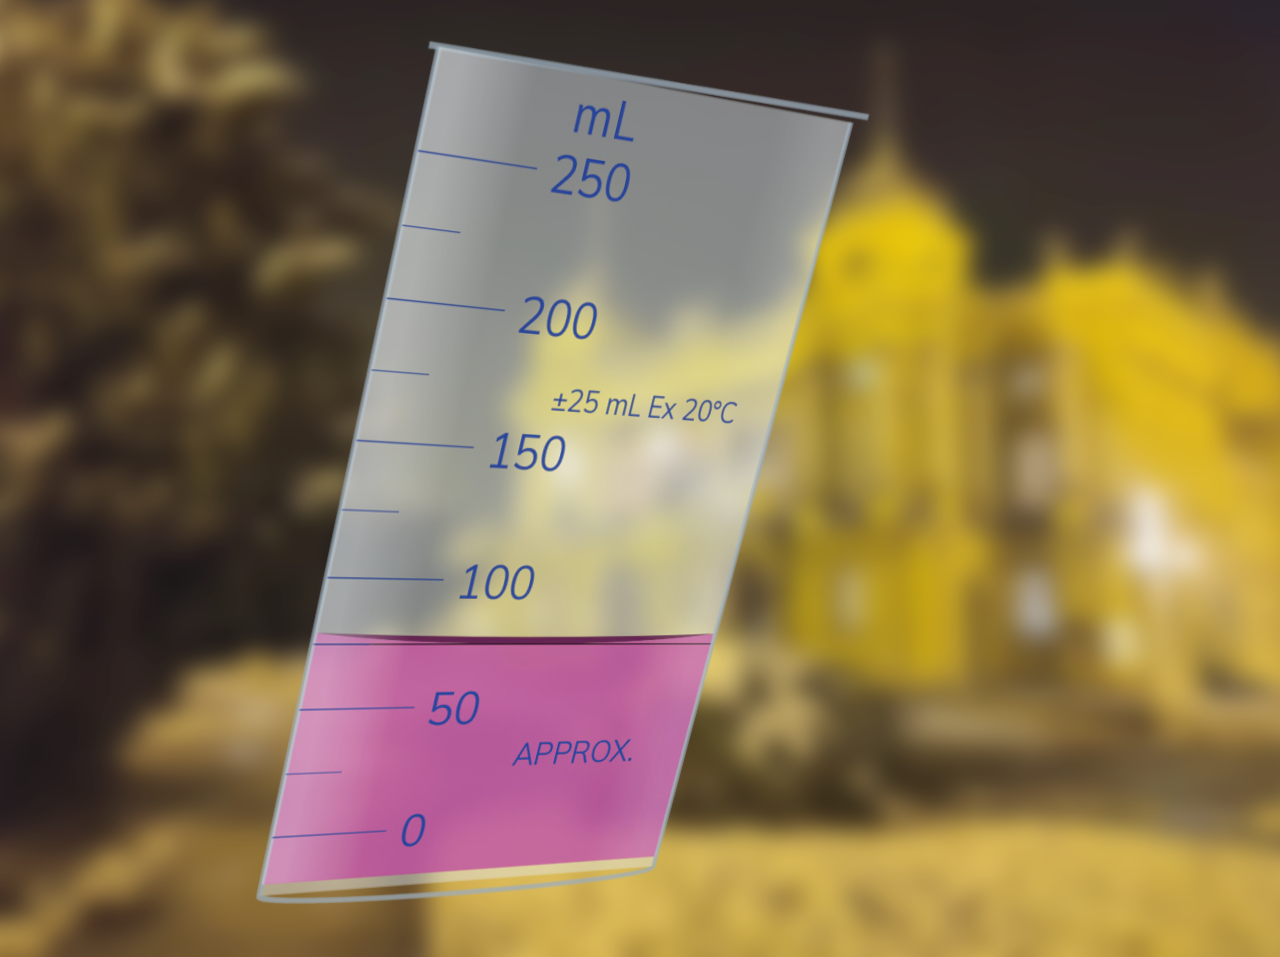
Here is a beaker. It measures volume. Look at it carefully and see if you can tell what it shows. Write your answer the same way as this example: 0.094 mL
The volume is 75 mL
